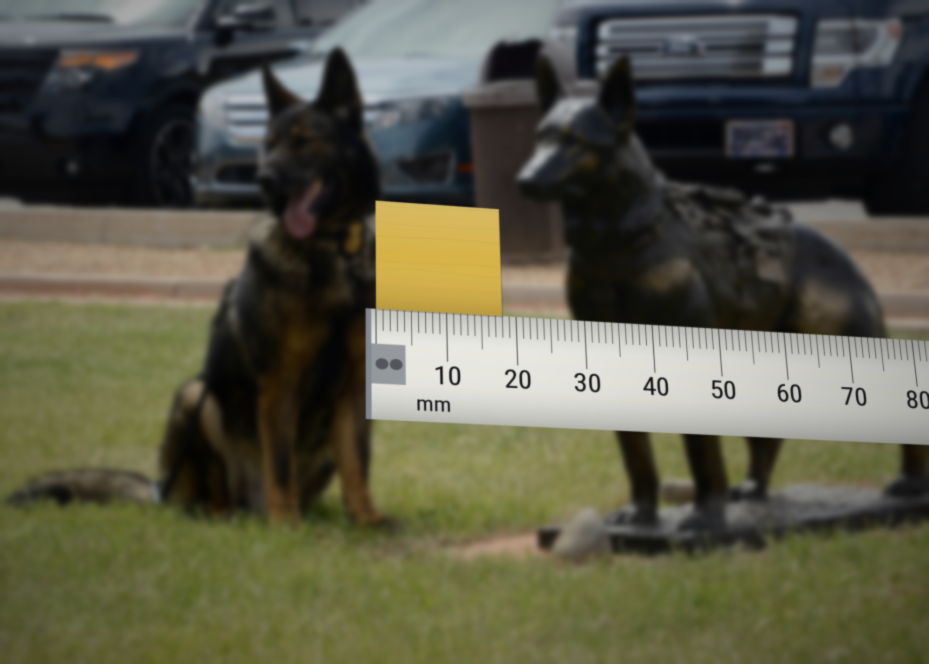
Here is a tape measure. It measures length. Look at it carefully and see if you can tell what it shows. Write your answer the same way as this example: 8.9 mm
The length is 18 mm
